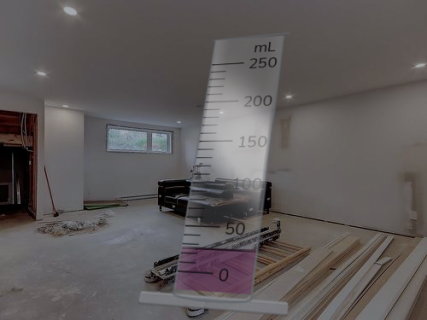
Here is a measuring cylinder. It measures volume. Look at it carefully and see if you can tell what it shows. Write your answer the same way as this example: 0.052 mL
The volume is 25 mL
